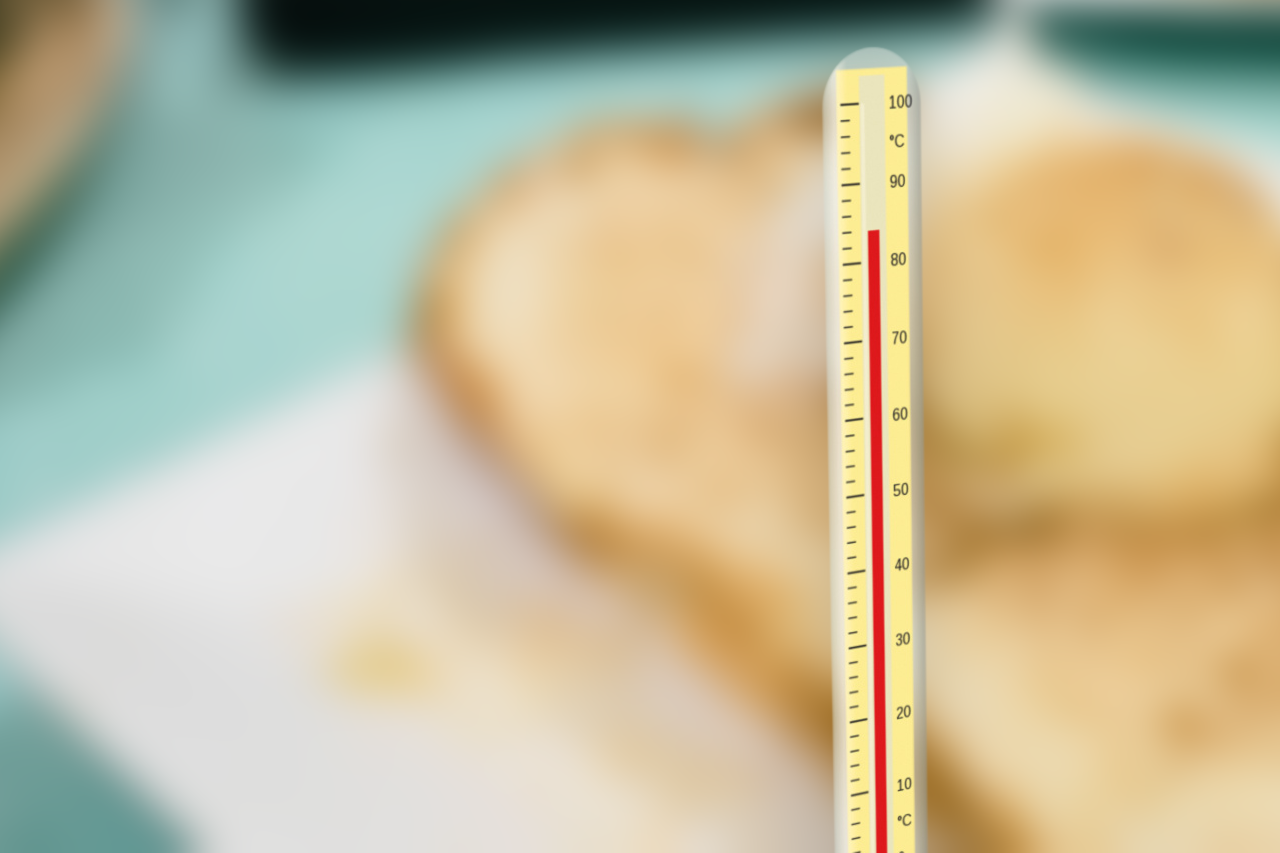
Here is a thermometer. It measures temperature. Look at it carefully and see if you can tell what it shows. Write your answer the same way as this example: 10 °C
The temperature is 84 °C
